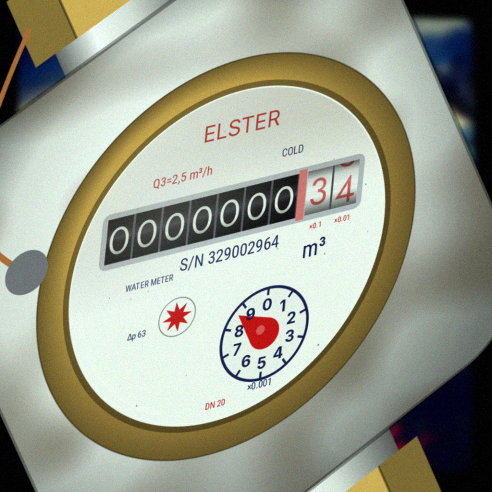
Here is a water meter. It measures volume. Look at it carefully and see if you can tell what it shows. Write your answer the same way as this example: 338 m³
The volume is 0.338 m³
